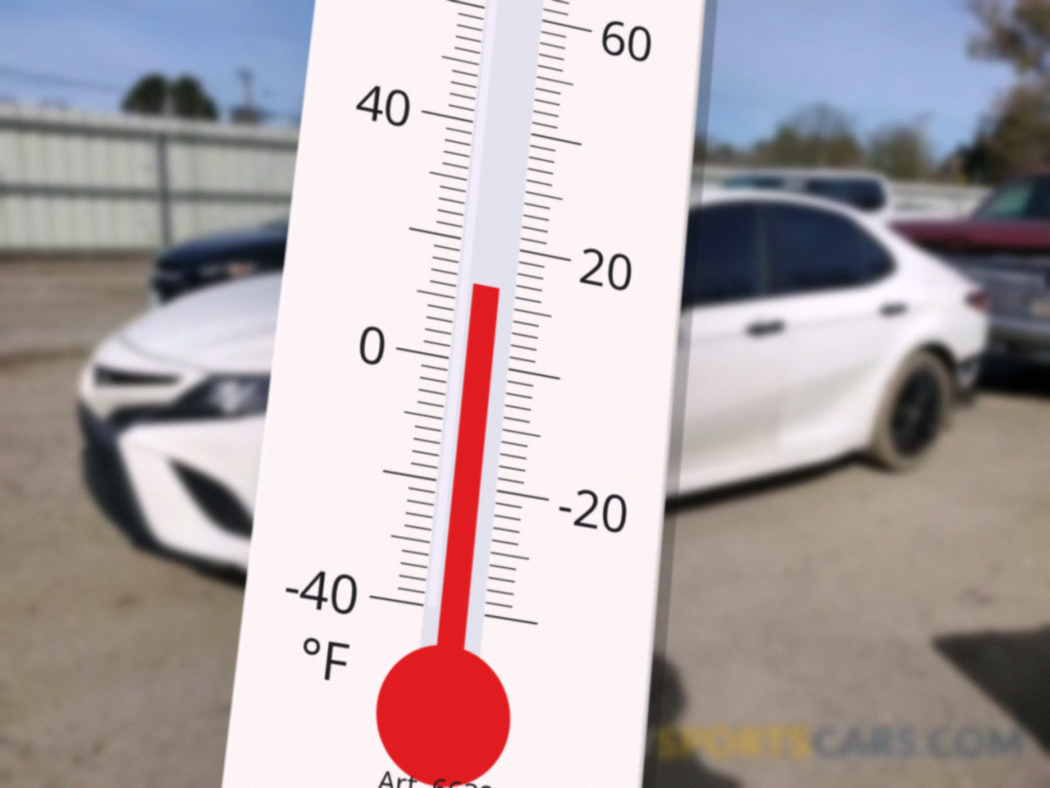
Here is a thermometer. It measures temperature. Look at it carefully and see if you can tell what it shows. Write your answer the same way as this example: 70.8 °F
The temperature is 13 °F
